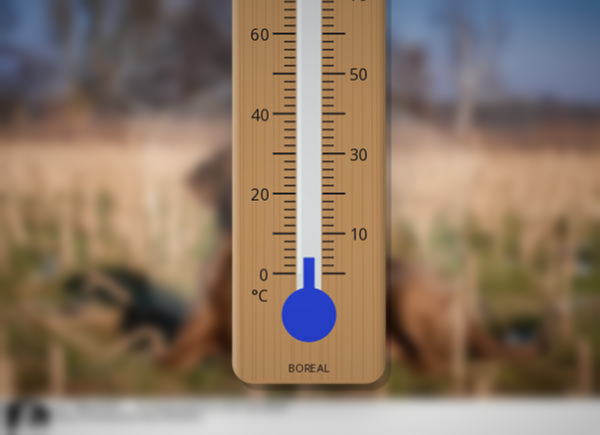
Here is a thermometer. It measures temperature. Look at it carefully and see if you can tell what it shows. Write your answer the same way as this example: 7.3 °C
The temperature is 4 °C
